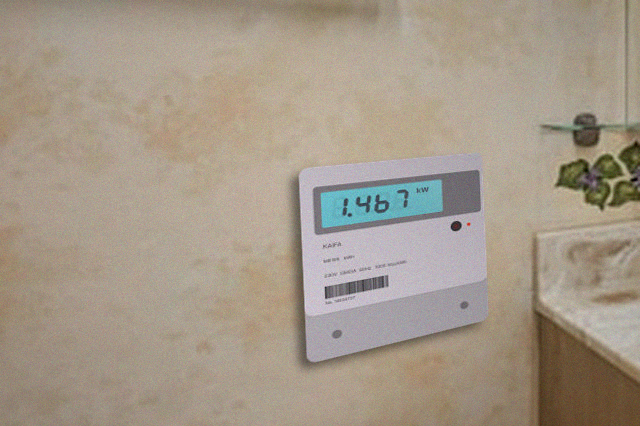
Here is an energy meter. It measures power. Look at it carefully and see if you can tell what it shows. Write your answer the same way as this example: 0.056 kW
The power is 1.467 kW
